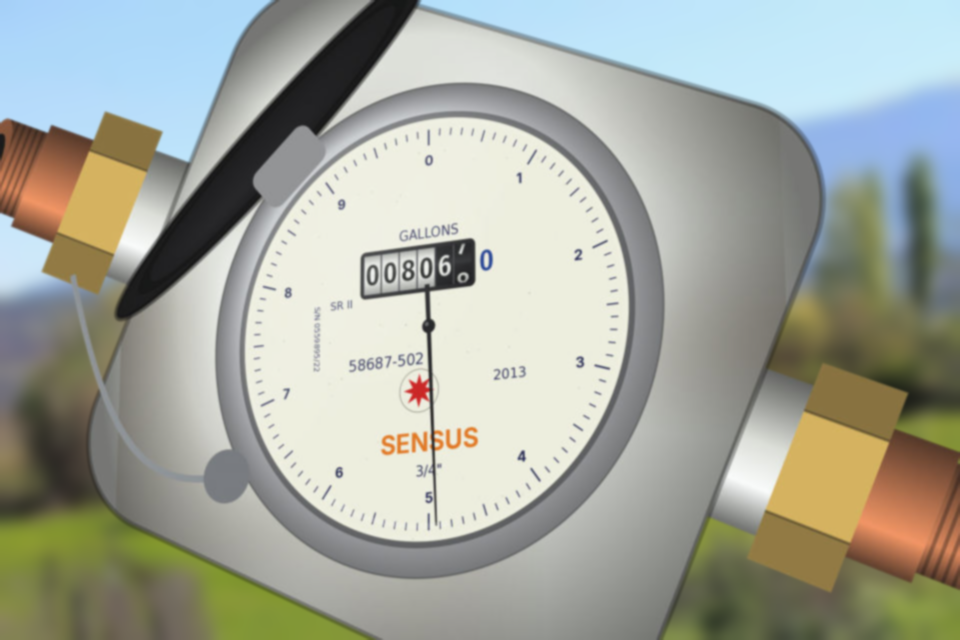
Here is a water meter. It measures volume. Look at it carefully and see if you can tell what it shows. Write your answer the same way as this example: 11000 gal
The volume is 80674.9 gal
